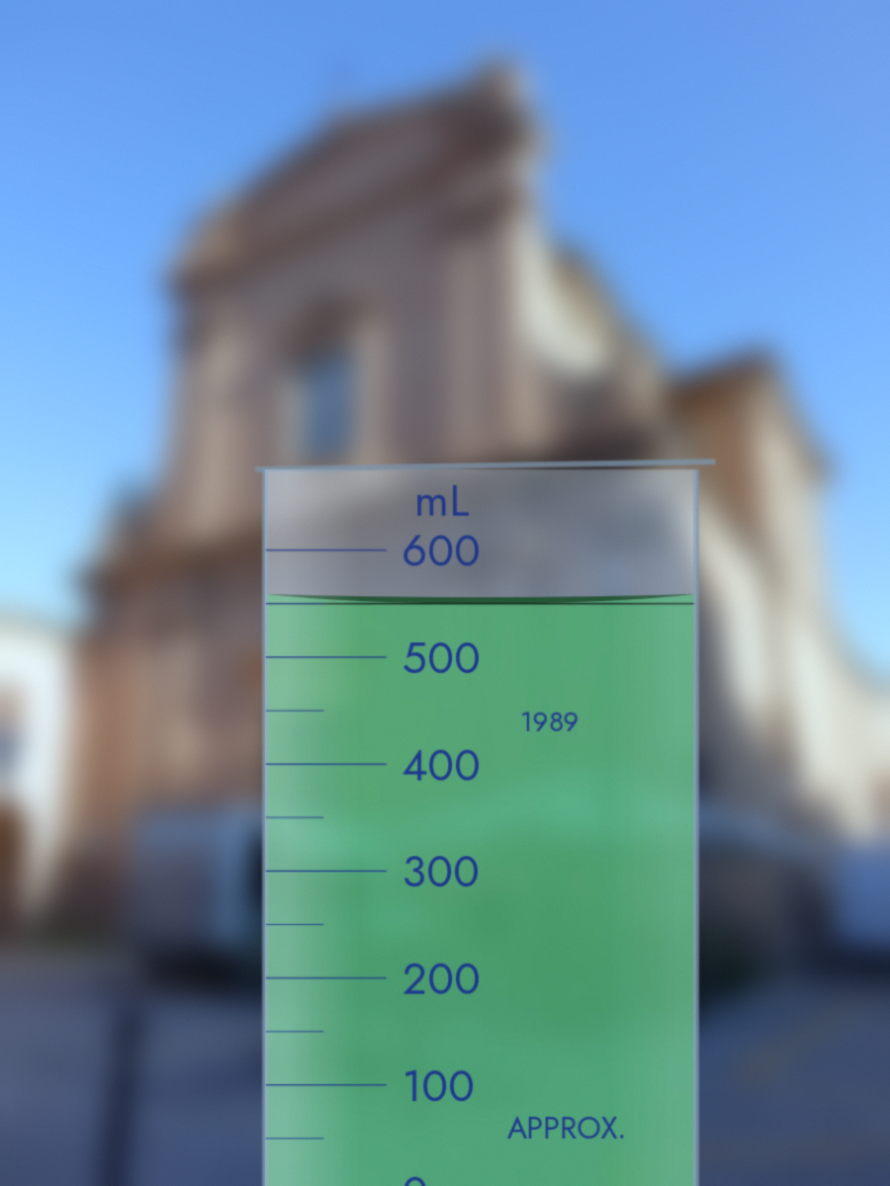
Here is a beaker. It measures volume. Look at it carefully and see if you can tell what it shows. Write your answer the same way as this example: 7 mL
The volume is 550 mL
